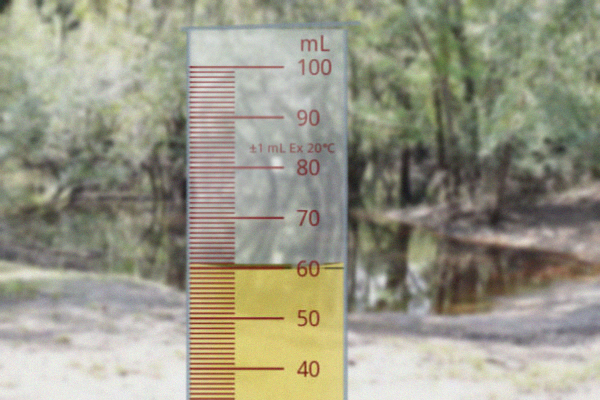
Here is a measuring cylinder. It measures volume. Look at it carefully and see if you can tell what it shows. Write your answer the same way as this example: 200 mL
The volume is 60 mL
